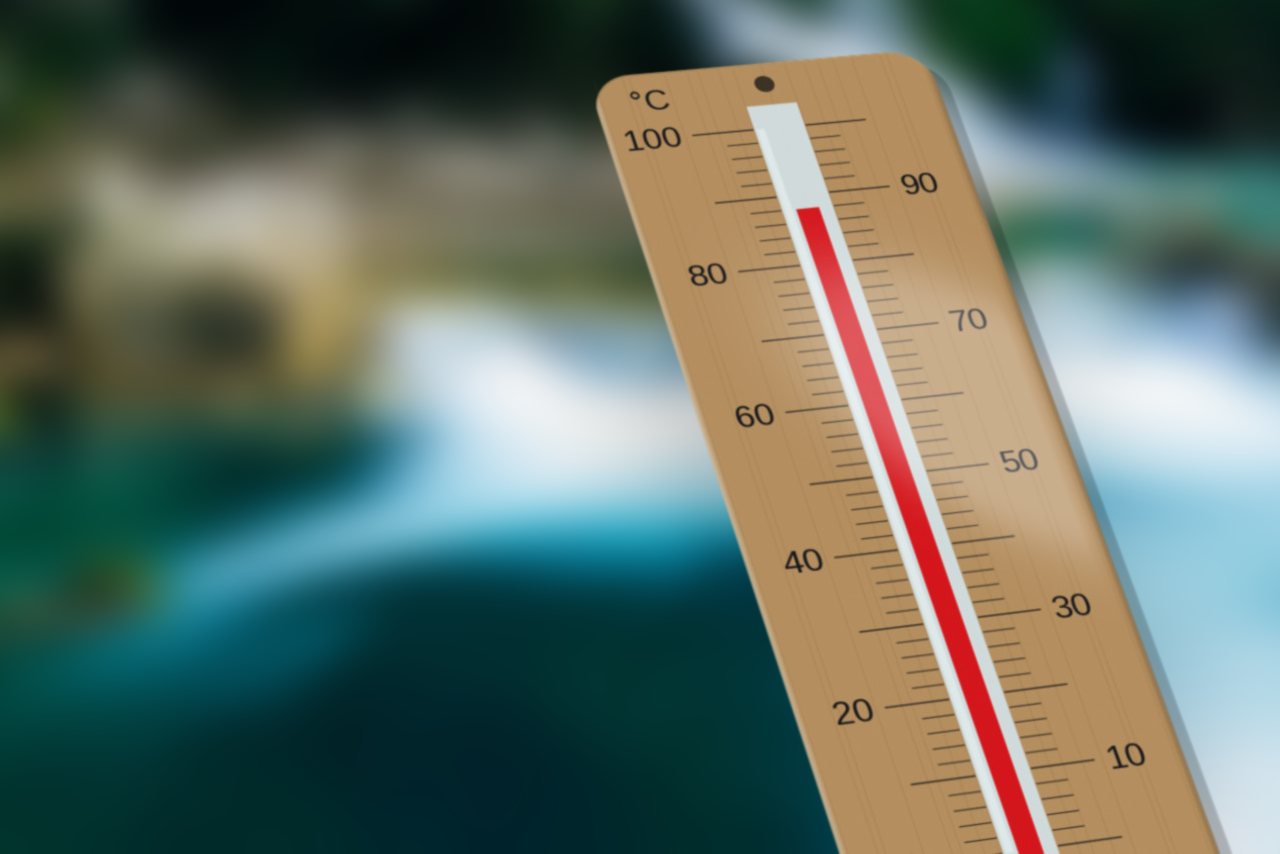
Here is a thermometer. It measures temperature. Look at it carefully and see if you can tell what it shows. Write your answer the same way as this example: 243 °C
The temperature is 88 °C
